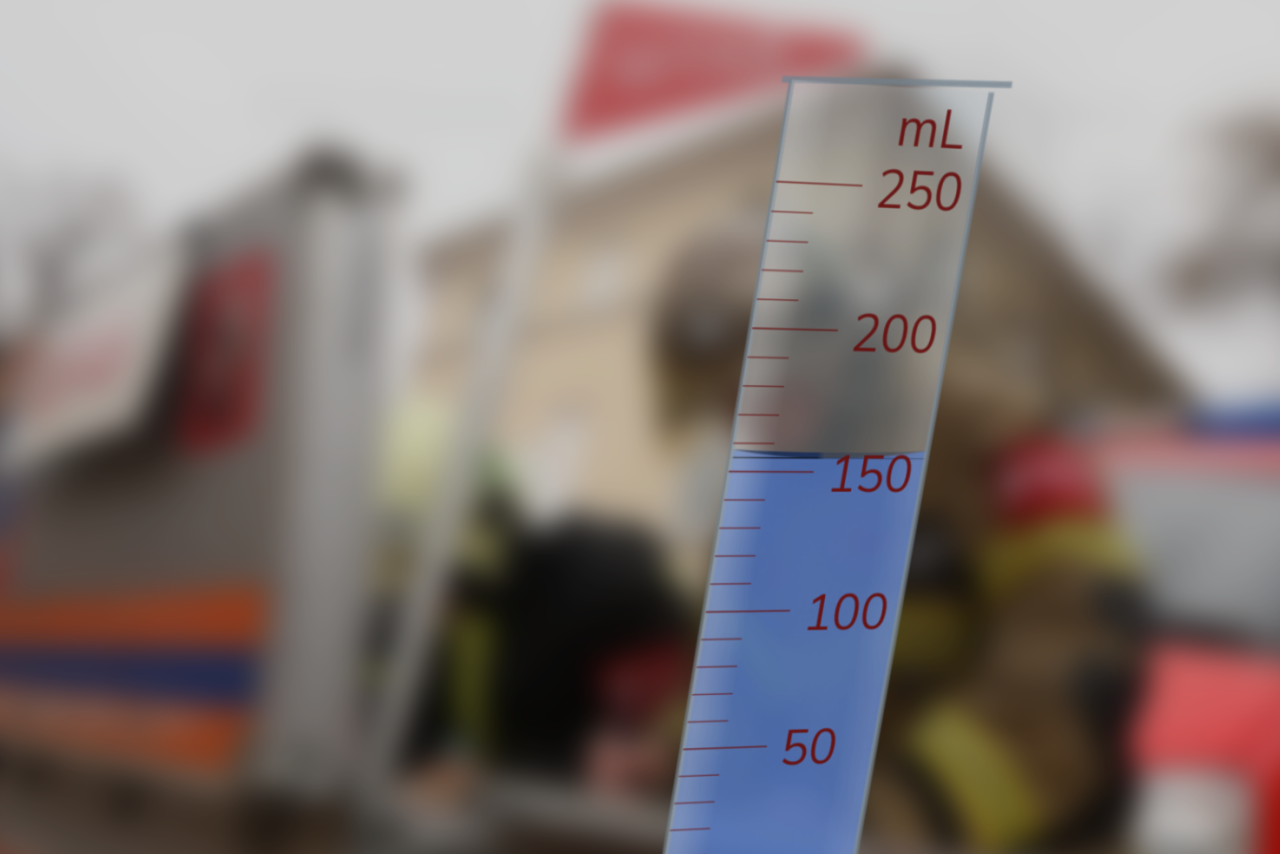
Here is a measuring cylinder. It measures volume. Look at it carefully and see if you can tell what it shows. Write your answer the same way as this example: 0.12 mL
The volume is 155 mL
